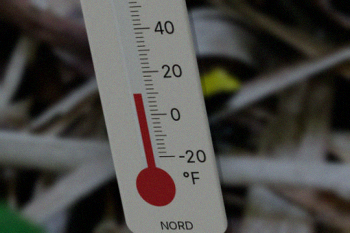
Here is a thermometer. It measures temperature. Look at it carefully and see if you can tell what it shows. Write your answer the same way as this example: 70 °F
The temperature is 10 °F
